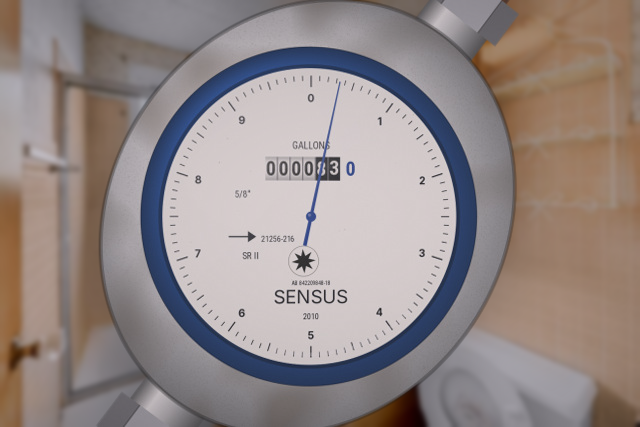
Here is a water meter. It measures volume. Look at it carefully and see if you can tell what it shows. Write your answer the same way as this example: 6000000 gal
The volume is 830.3 gal
